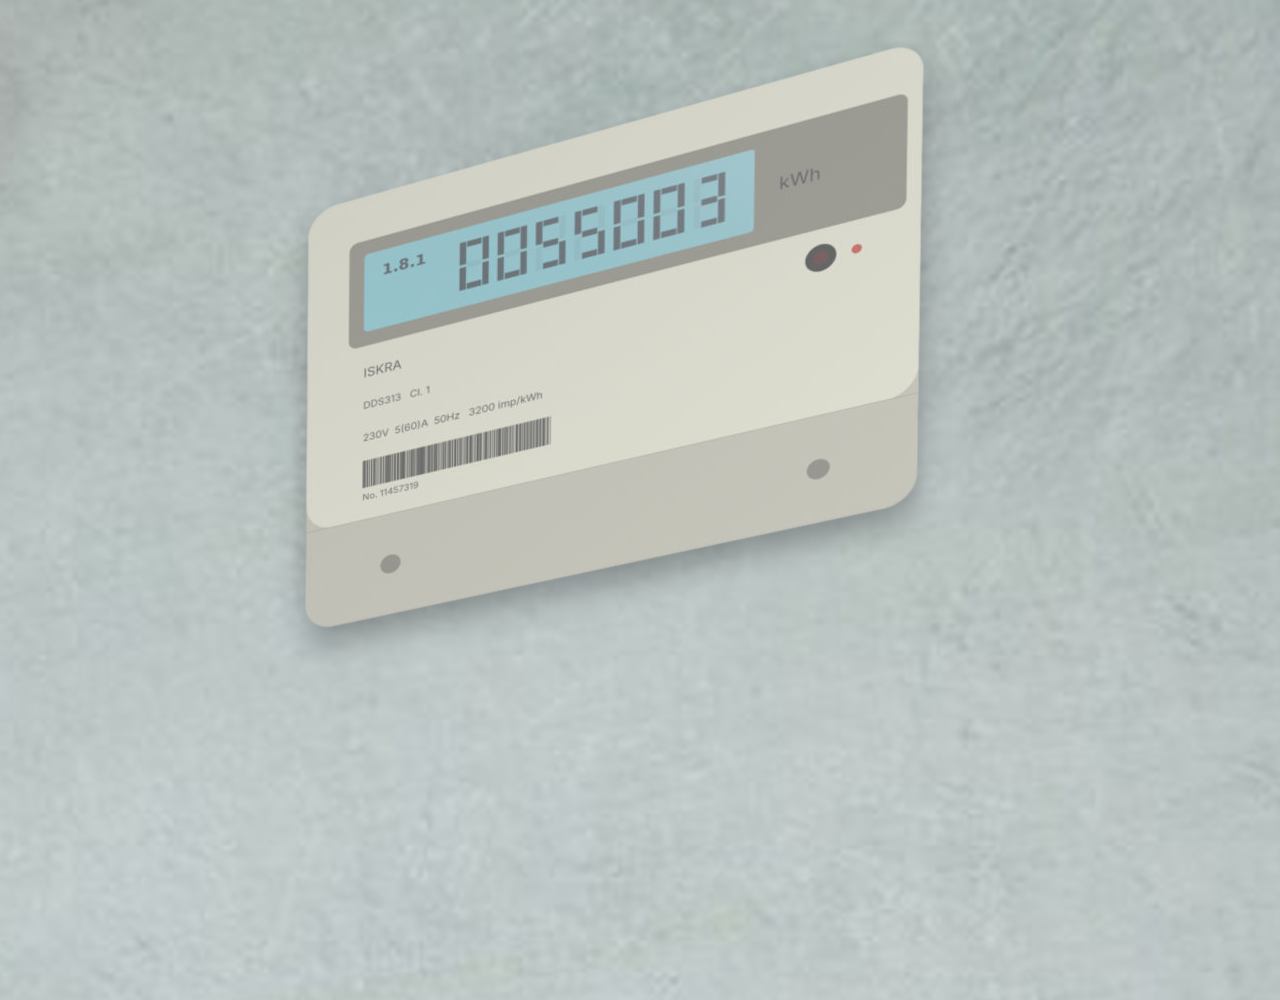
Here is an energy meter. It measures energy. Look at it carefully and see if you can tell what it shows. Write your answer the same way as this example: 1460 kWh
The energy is 55003 kWh
